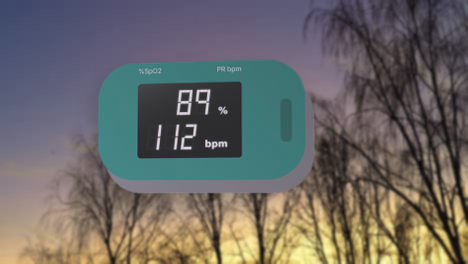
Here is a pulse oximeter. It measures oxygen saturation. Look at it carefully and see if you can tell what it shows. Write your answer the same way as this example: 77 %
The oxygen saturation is 89 %
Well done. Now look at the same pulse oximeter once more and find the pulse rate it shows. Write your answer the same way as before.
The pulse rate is 112 bpm
